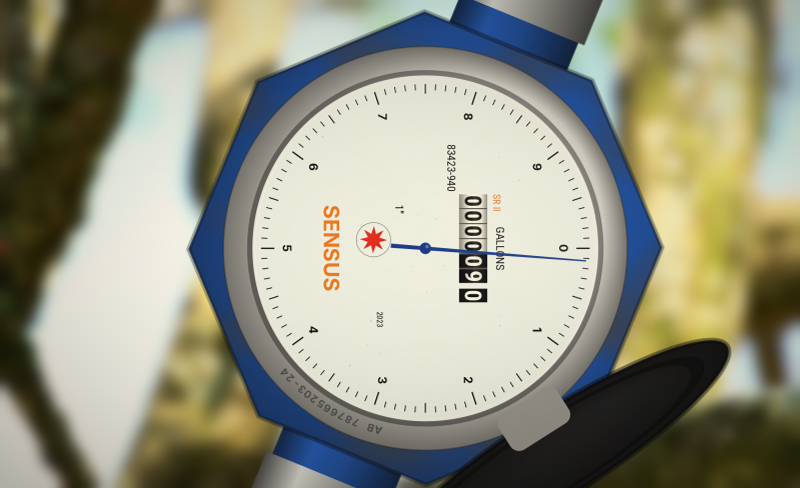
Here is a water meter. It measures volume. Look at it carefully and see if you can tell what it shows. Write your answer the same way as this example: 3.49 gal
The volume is 90.1 gal
